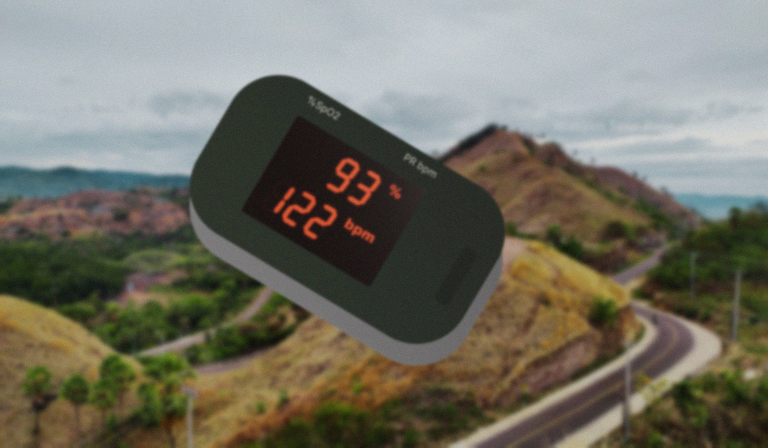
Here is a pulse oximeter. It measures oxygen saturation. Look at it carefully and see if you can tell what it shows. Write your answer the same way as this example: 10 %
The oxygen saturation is 93 %
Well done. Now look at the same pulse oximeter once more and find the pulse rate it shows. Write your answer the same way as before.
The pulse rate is 122 bpm
